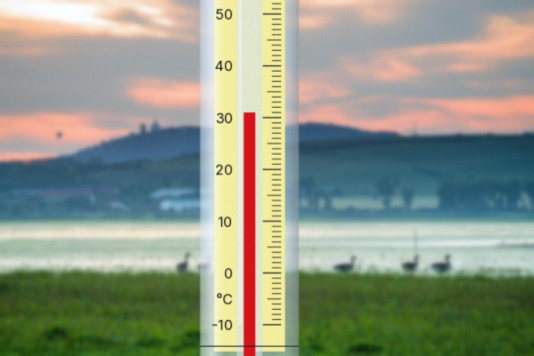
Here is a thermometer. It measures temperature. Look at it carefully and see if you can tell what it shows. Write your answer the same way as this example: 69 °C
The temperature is 31 °C
